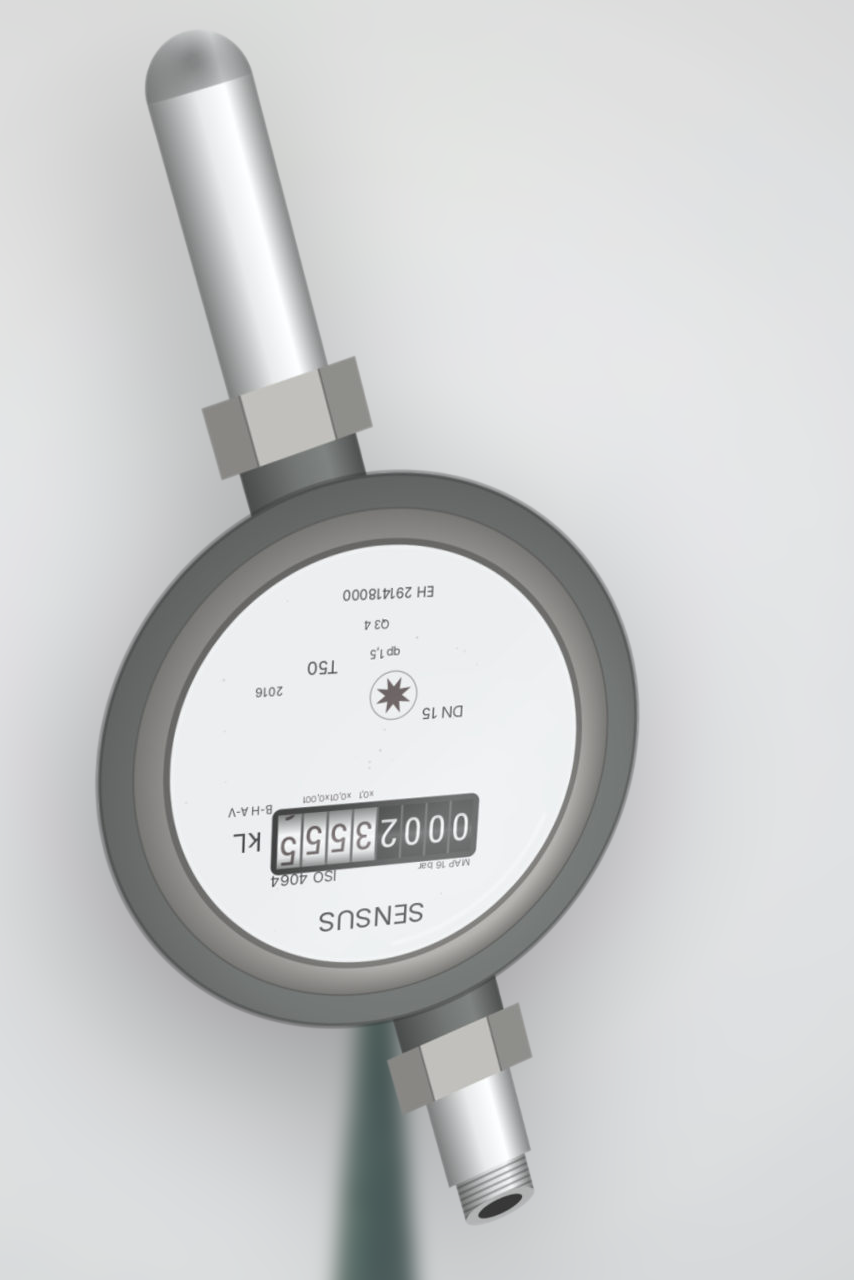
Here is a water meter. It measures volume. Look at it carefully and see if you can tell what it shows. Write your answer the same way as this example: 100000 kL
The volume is 2.3555 kL
